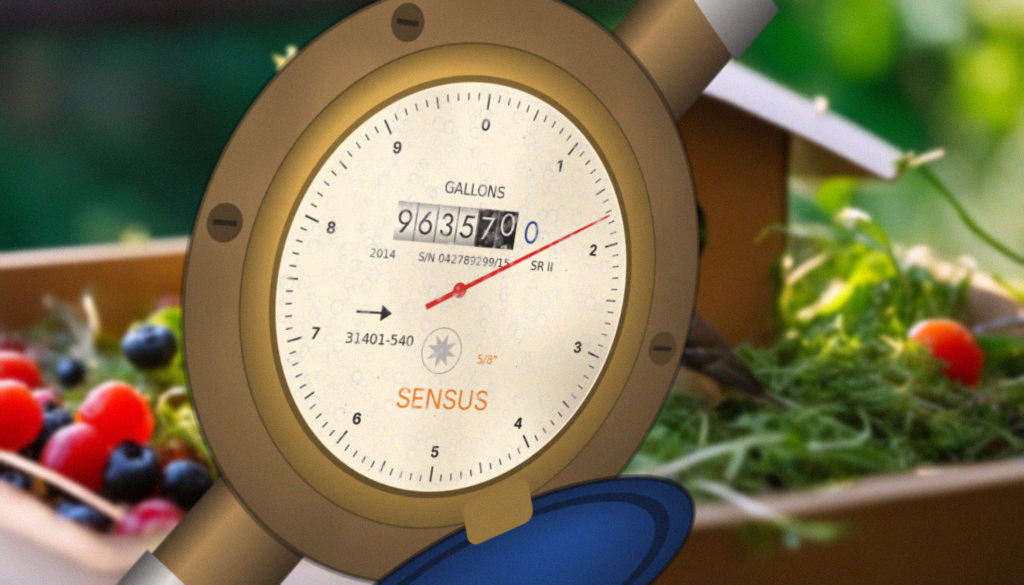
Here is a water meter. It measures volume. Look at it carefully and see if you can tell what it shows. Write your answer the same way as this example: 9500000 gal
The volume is 9635701.7 gal
